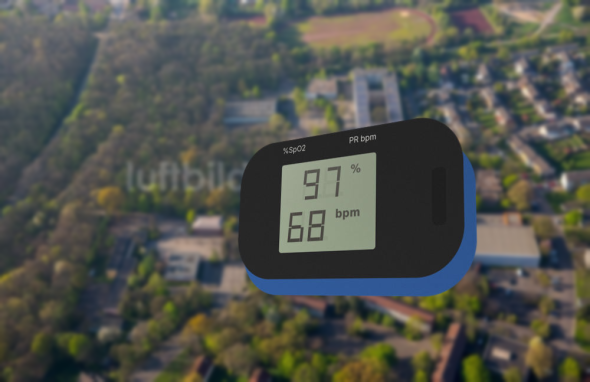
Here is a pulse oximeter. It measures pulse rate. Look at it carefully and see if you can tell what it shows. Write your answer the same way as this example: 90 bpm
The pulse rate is 68 bpm
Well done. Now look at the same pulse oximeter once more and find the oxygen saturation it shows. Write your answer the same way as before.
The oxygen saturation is 97 %
